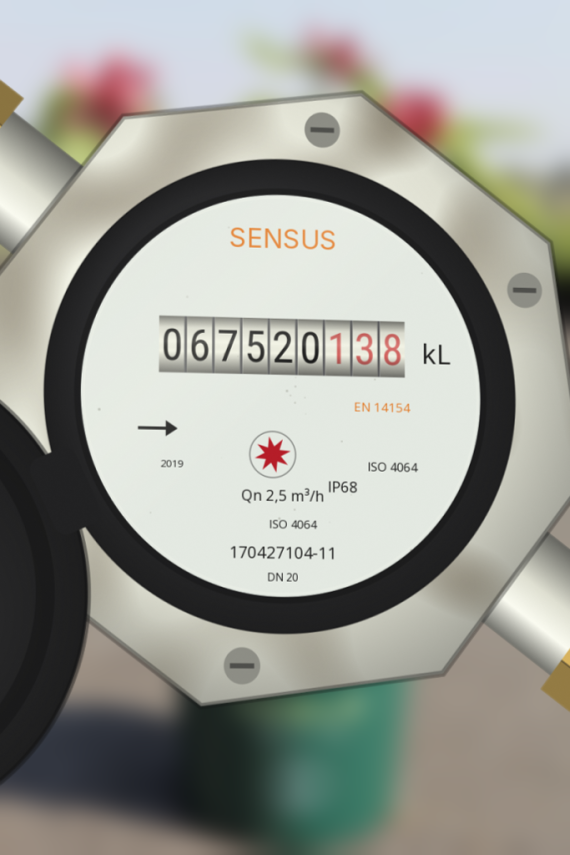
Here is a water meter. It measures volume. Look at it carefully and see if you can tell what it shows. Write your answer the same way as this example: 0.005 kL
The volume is 67520.138 kL
